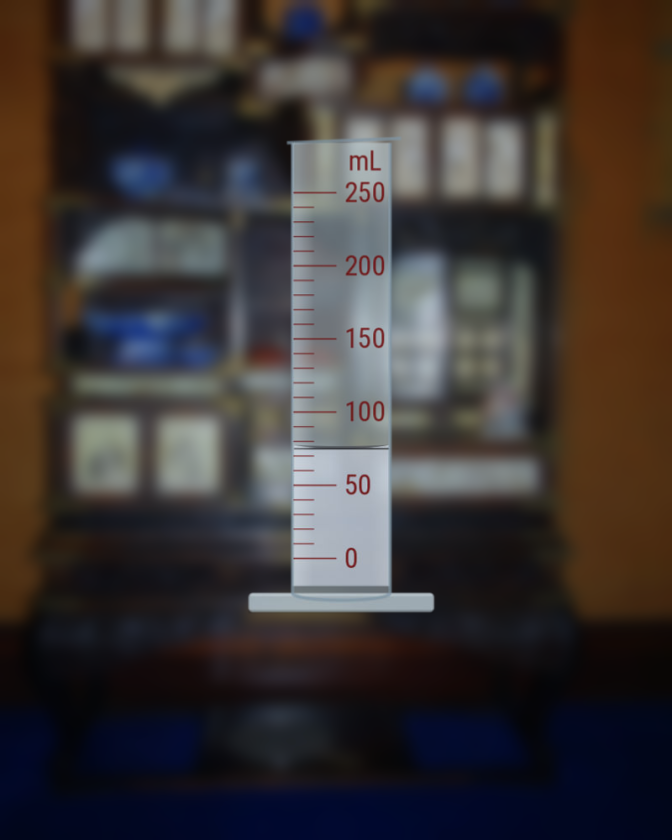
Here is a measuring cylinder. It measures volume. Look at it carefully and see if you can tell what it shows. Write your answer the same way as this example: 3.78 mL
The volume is 75 mL
